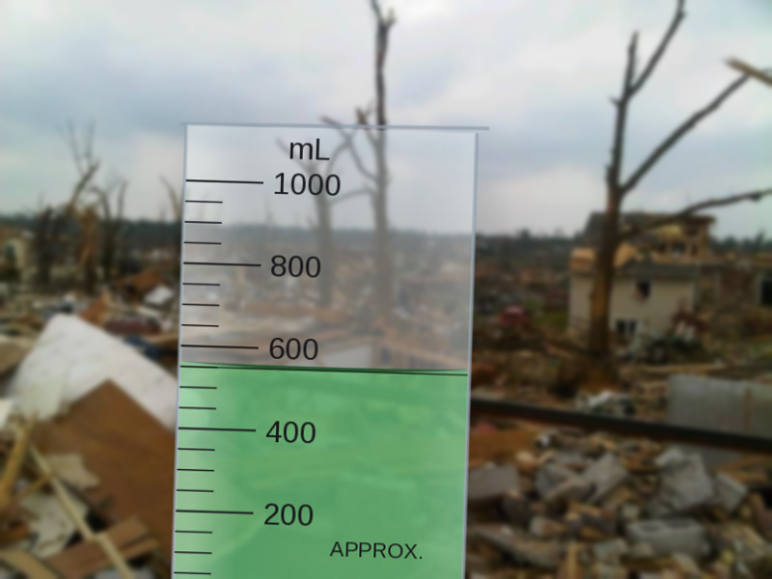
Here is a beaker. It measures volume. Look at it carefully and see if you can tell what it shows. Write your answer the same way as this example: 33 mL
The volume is 550 mL
